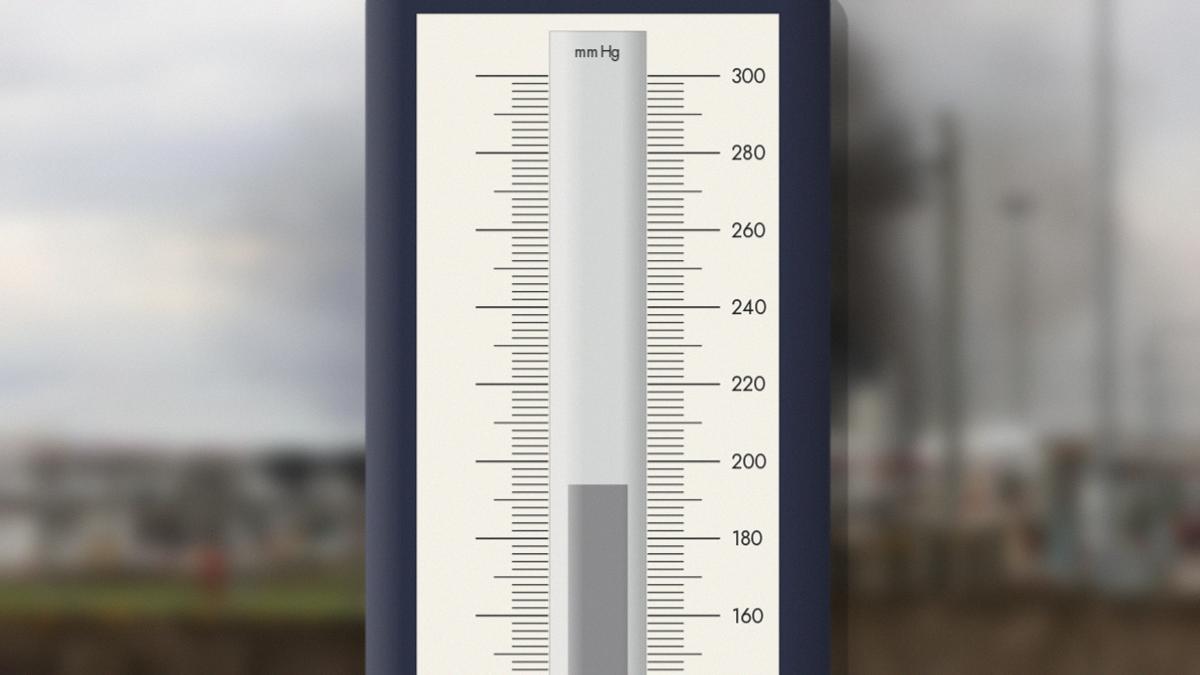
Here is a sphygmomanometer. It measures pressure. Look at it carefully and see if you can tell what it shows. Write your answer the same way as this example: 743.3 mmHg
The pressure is 194 mmHg
